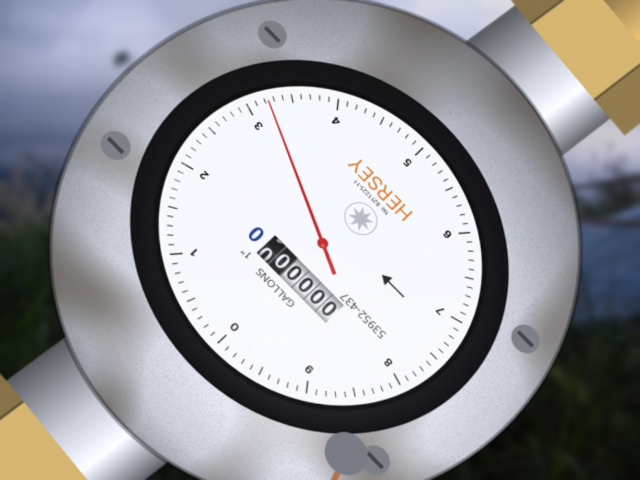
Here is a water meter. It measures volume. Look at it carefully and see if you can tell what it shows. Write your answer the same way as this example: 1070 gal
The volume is 3.2 gal
